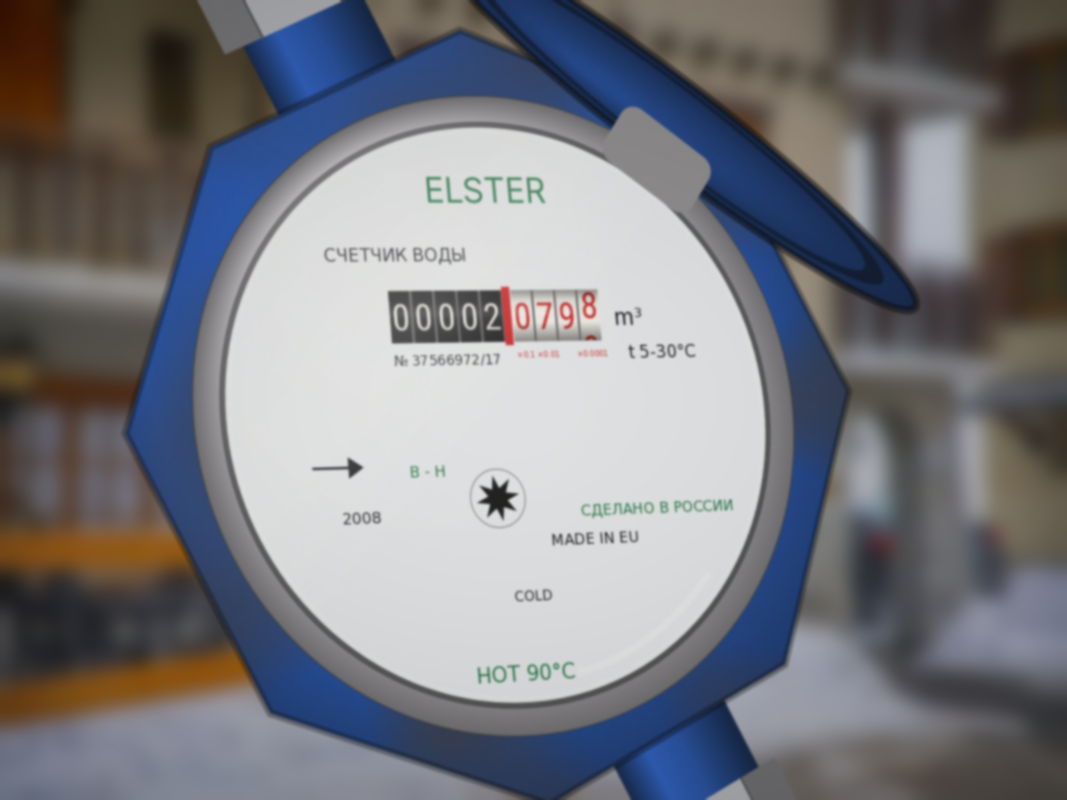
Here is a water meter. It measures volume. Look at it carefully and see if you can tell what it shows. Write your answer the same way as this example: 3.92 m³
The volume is 2.0798 m³
